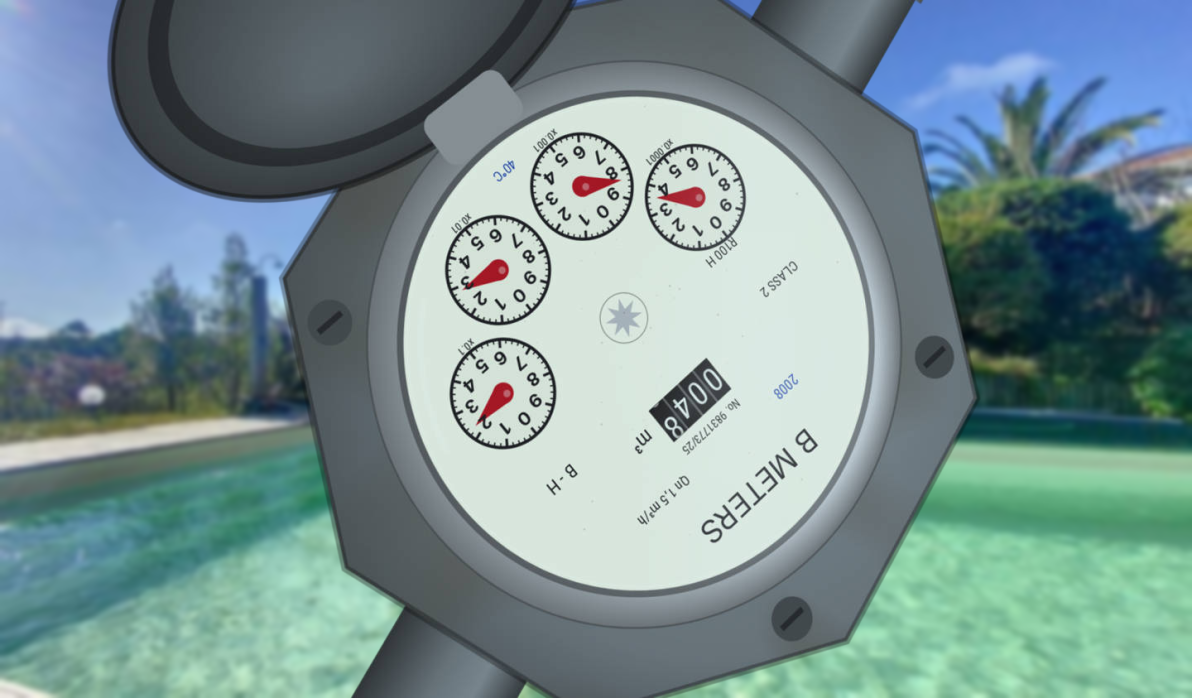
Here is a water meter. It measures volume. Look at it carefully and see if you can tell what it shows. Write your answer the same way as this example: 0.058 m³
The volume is 48.2283 m³
